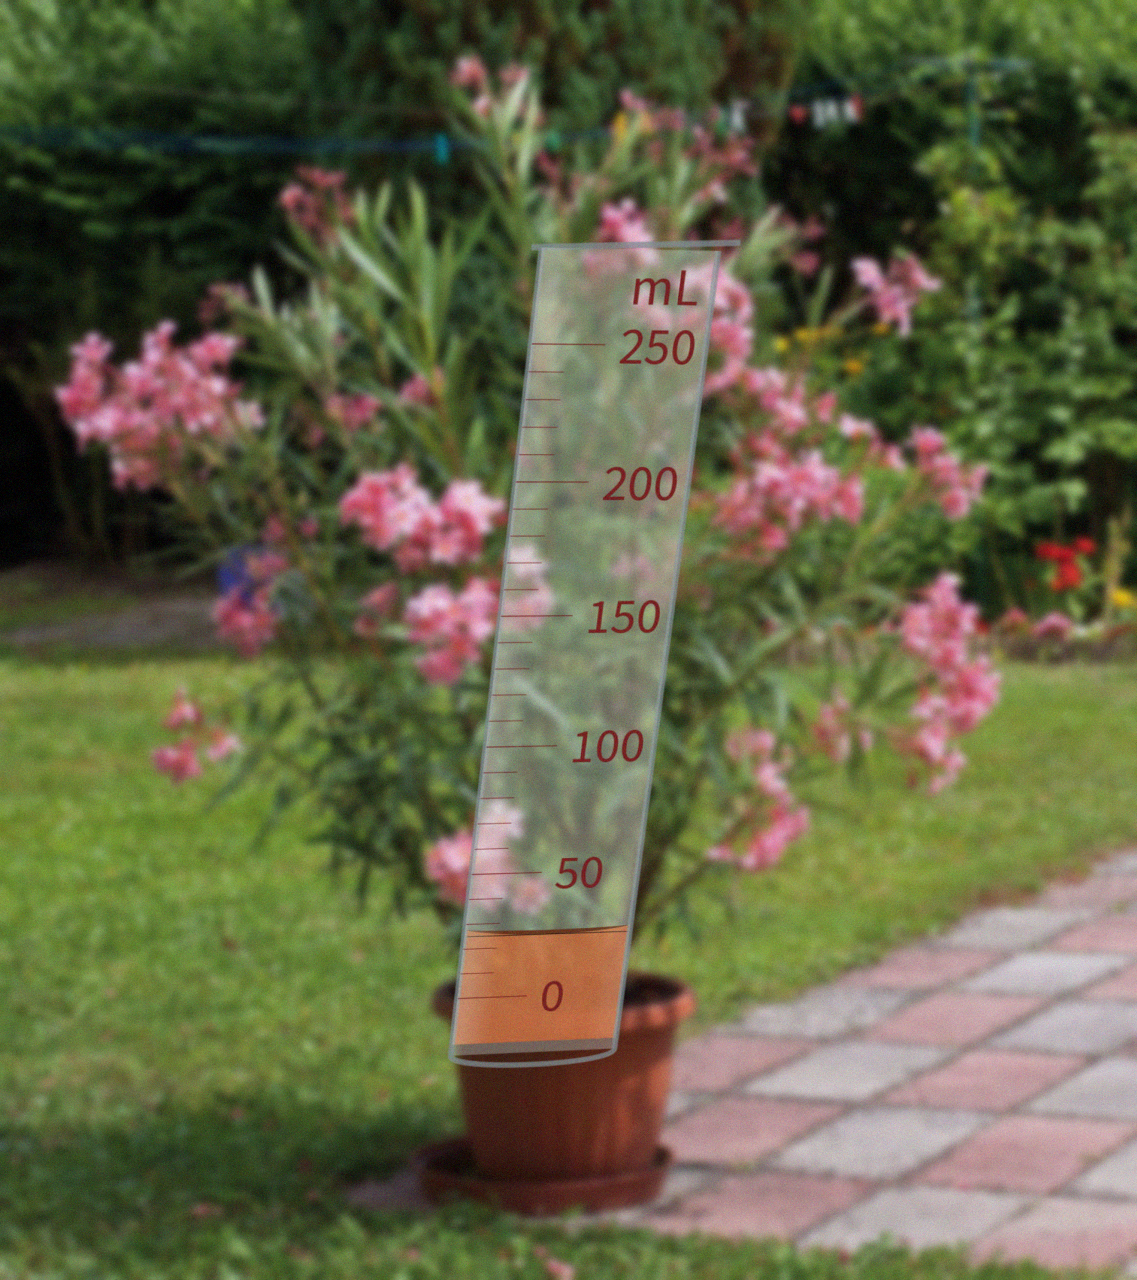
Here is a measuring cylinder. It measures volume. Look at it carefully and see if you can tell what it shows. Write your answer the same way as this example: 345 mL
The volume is 25 mL
